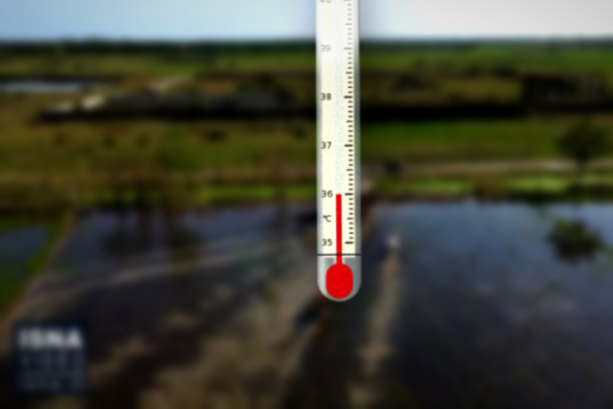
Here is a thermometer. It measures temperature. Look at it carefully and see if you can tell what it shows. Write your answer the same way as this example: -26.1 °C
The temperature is 36 °C
